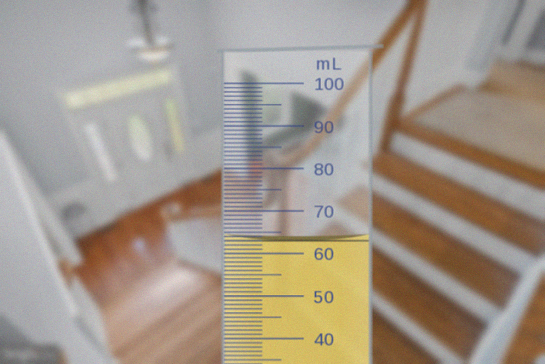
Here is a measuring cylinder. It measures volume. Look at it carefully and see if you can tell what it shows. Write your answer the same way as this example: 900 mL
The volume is 63 mL
